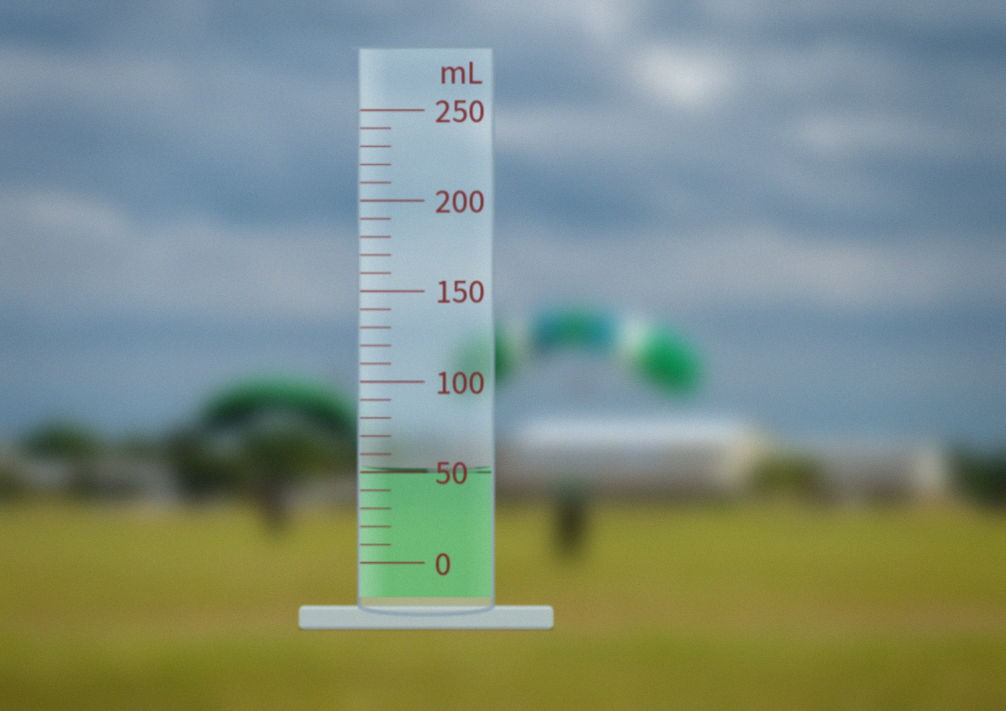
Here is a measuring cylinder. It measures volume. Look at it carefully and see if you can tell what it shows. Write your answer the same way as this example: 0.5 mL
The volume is 50 mL
